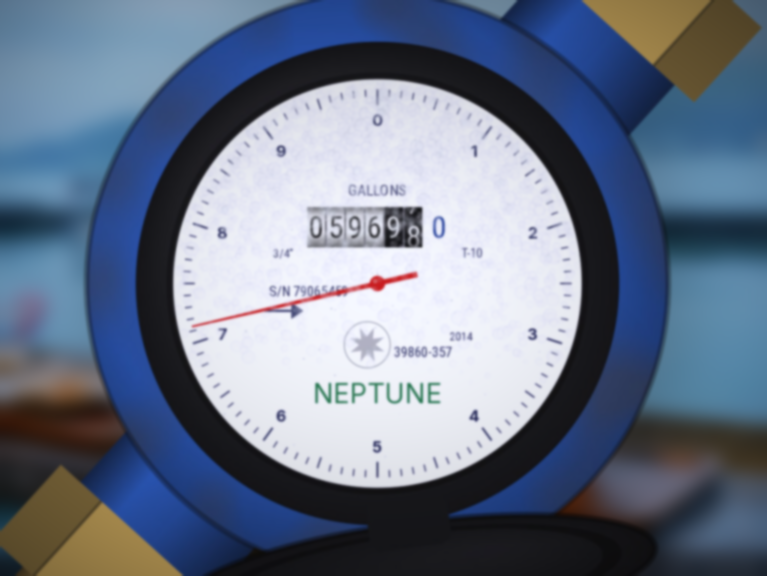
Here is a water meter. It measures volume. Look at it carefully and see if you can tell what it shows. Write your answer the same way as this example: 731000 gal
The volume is 596977.1 gal
